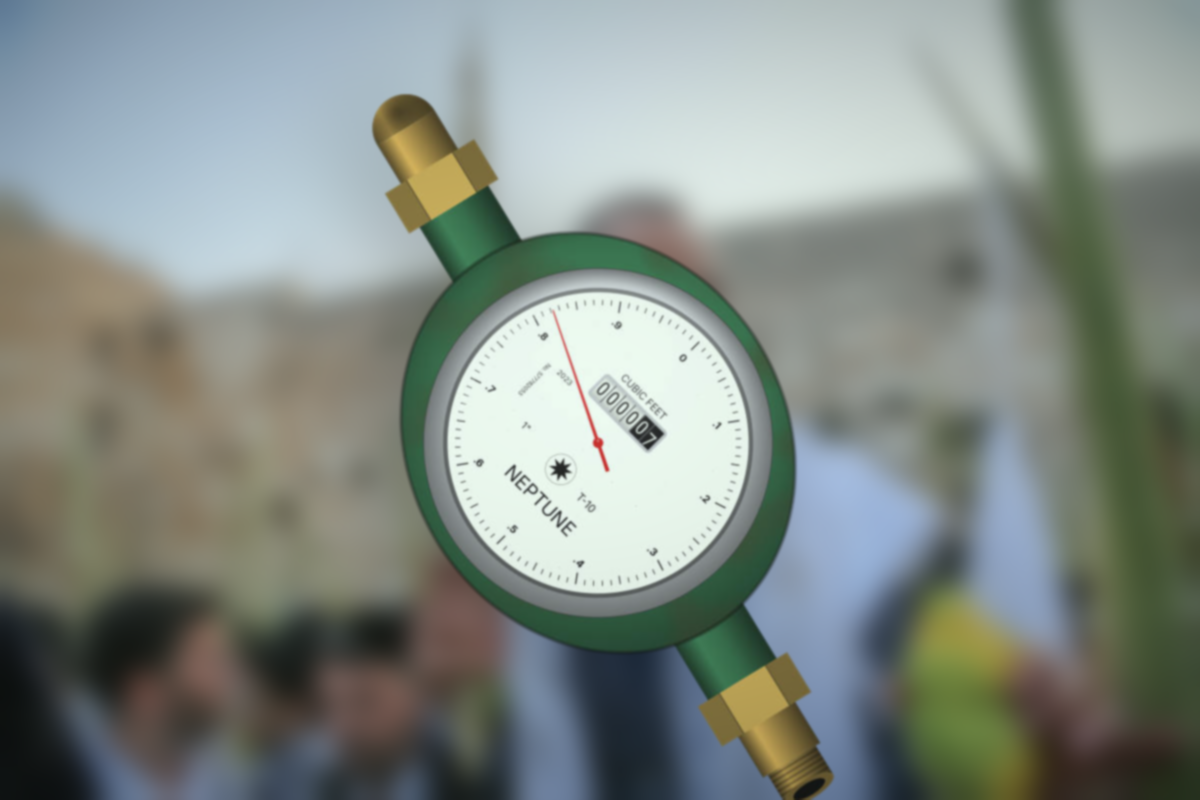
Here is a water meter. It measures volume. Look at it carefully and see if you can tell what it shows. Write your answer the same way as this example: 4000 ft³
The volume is 6.82 ft³
